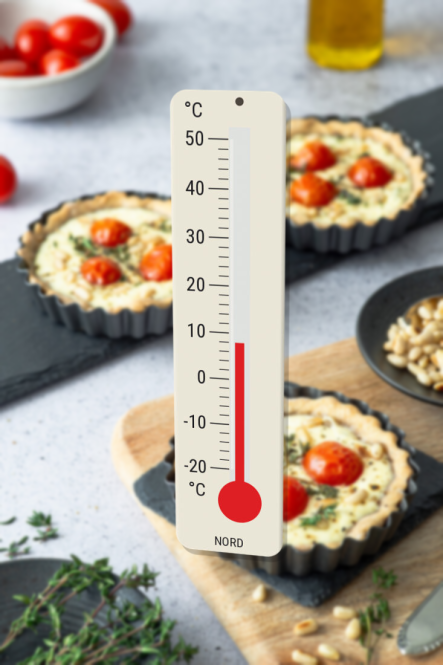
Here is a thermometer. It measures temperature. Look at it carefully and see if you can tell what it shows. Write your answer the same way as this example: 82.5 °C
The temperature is 8 °C
